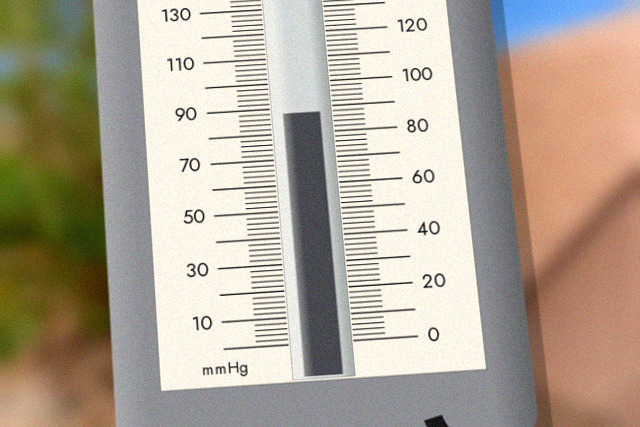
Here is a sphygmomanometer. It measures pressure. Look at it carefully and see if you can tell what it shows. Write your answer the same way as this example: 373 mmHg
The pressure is 88 mmHg
